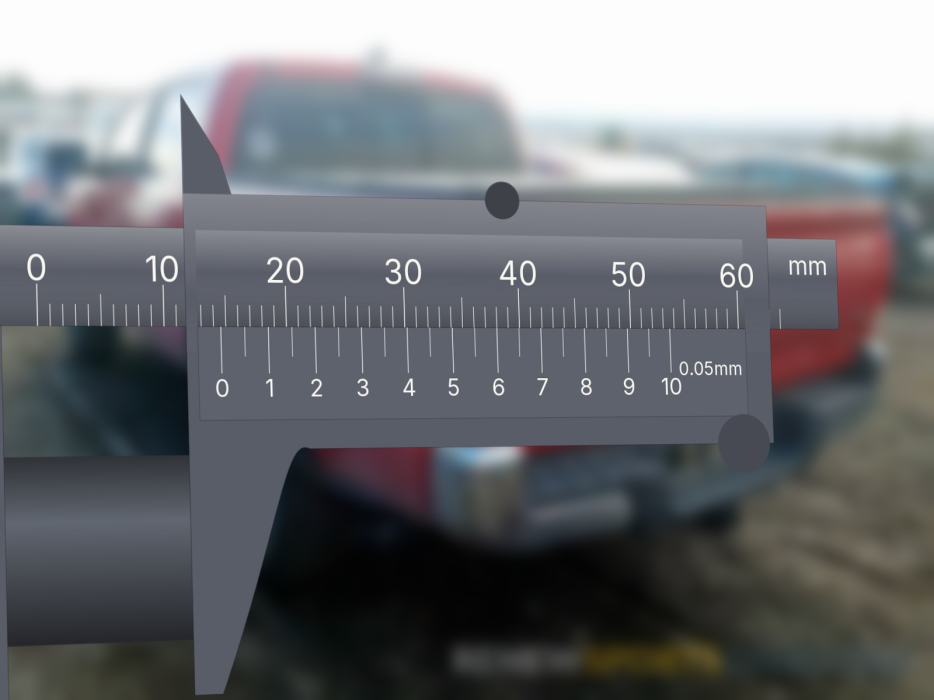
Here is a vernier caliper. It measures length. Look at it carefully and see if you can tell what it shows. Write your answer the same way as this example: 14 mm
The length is 14.6 mm
